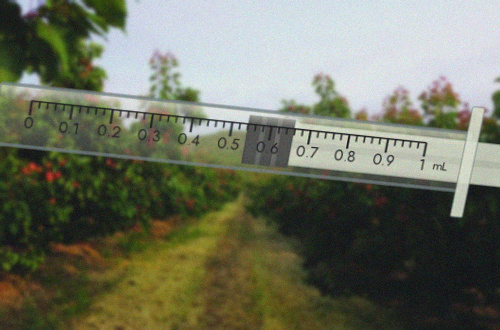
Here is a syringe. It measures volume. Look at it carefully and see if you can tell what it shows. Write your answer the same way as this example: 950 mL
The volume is 0.54 mL
